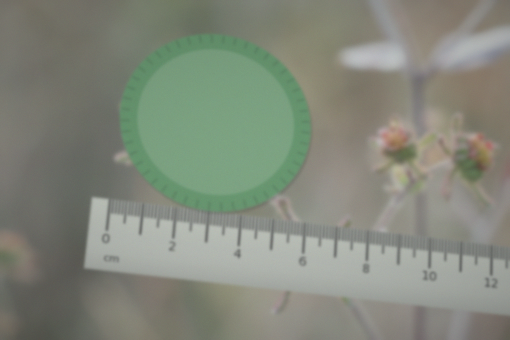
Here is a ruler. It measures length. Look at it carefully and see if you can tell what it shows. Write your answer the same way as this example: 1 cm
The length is 6 cm
